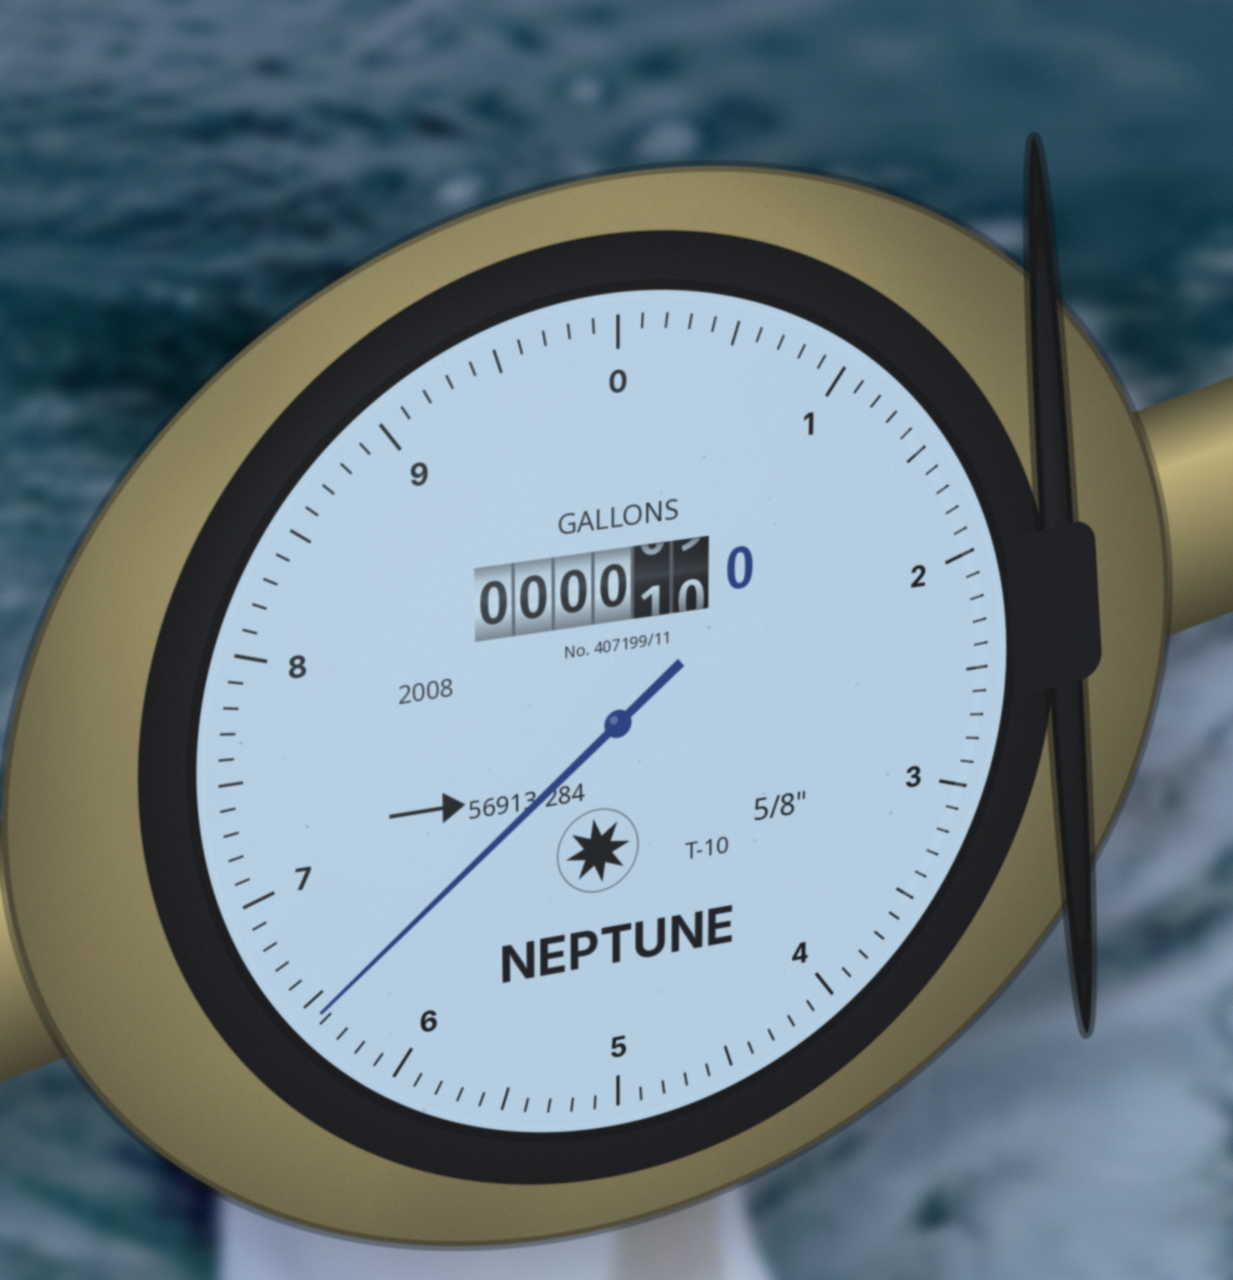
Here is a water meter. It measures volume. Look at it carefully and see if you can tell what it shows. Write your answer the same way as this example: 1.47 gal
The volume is 96.4 gal
